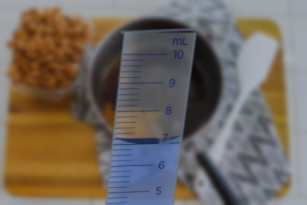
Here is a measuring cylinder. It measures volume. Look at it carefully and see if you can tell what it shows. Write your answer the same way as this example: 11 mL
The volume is 6.8 mL
